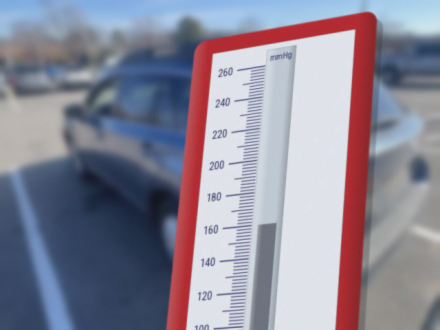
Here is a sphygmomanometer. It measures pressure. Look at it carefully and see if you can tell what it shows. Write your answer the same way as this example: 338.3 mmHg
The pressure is 160 mmHg
